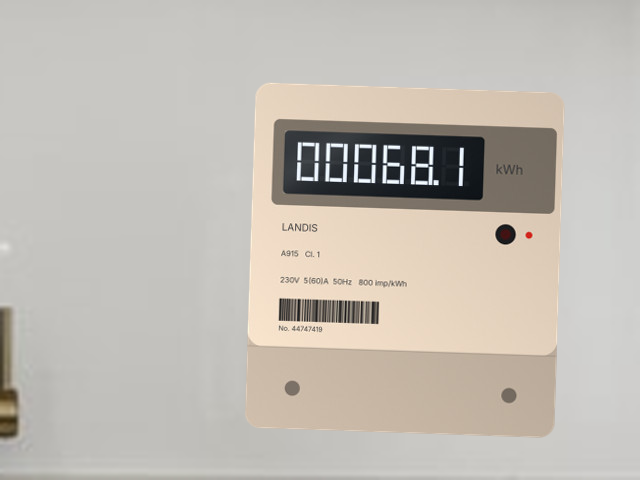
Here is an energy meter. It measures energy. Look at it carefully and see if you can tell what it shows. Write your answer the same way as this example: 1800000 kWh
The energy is 68.1 kWh
